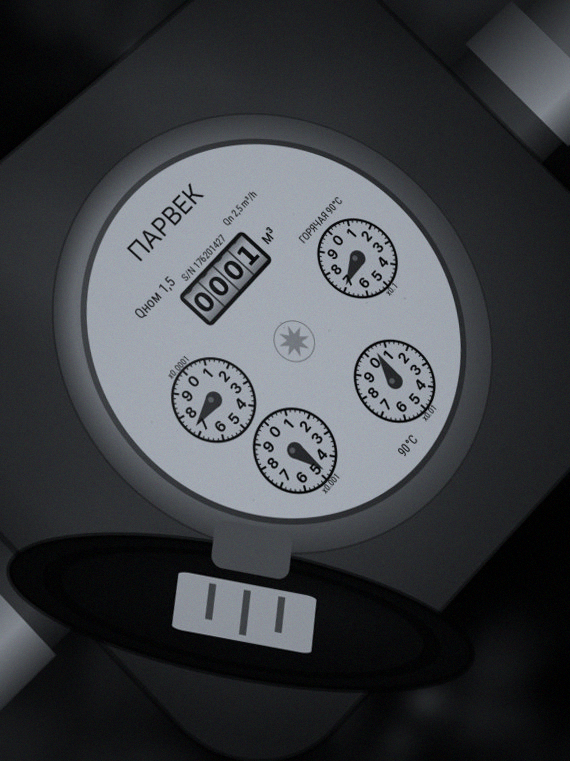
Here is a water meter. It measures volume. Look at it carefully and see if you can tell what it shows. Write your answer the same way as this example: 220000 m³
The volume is 1.7047 m³
